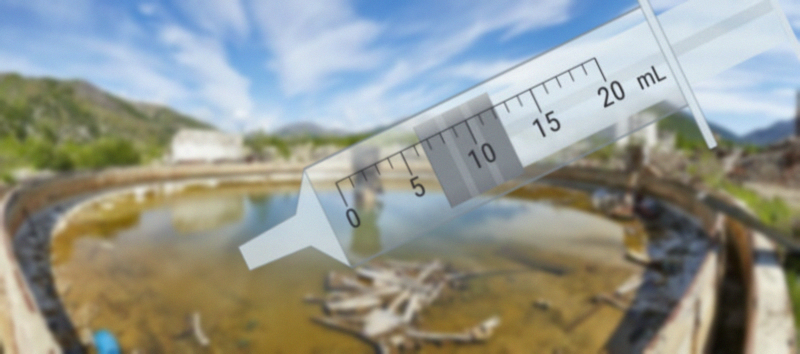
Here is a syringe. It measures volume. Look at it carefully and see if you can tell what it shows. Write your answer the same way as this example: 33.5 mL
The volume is 6.5 mL
